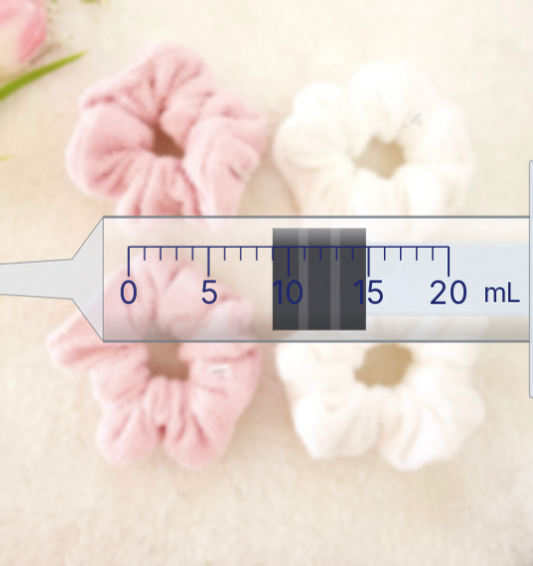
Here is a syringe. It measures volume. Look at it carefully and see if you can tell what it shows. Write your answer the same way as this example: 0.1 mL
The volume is 9 mL
